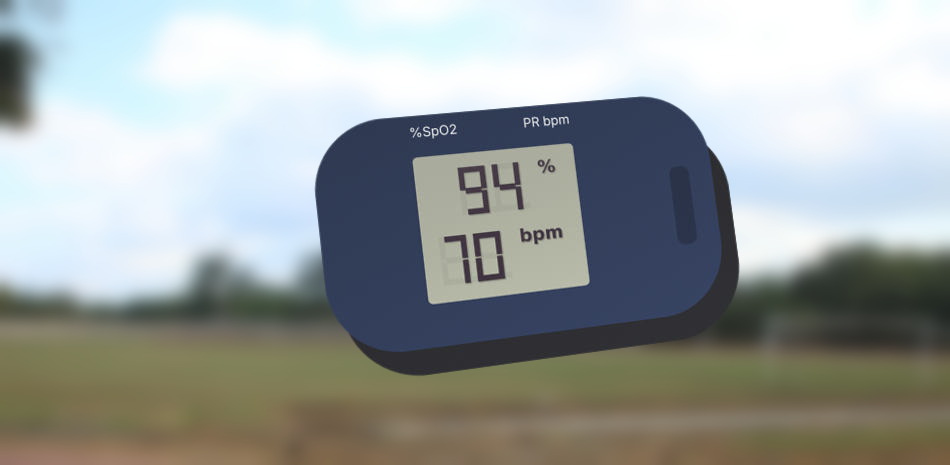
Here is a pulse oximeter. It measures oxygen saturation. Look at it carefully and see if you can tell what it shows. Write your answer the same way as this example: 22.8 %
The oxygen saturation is 94 %
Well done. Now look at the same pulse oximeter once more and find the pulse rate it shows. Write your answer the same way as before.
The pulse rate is 70 bpm
